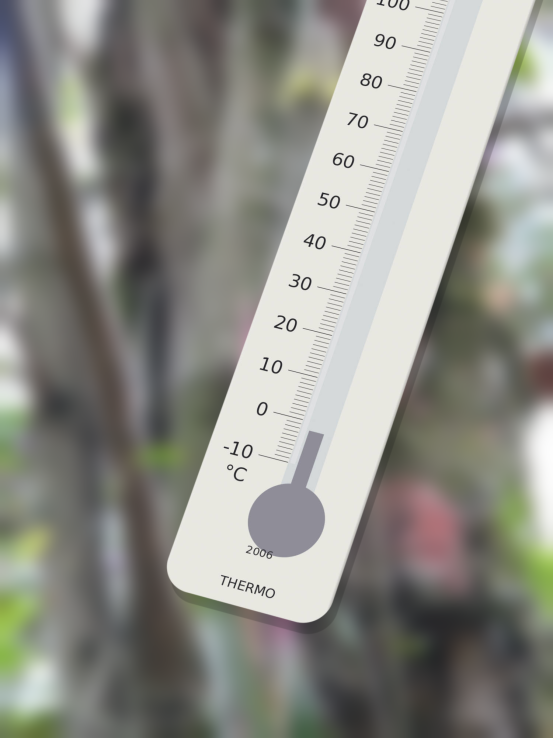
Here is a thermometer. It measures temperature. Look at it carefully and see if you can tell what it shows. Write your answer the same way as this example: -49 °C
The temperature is -2 °C
